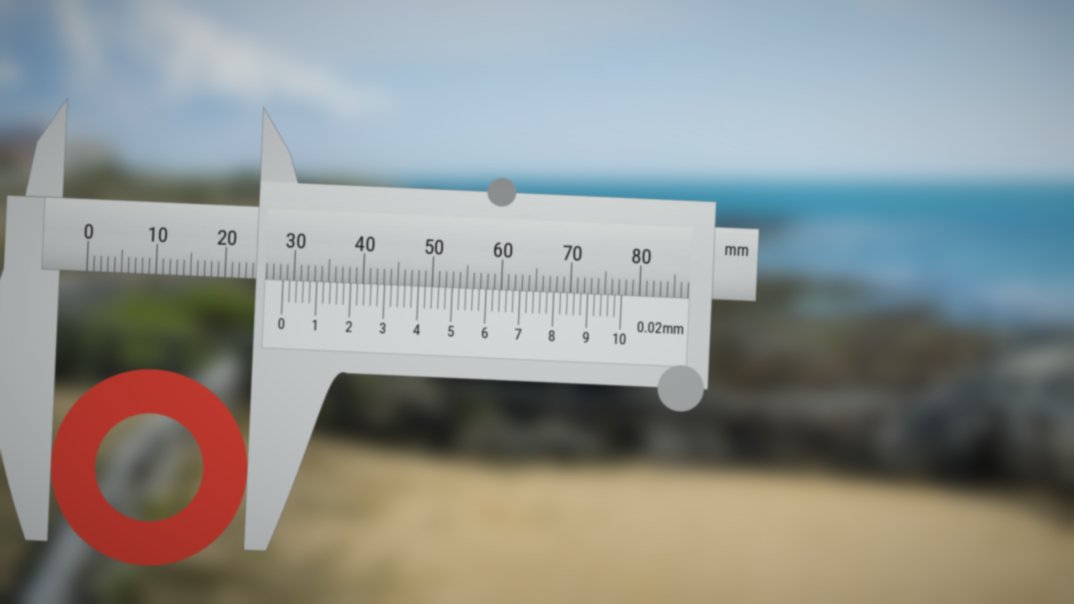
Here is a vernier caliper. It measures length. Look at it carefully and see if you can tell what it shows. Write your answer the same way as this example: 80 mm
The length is 28.4 mm
